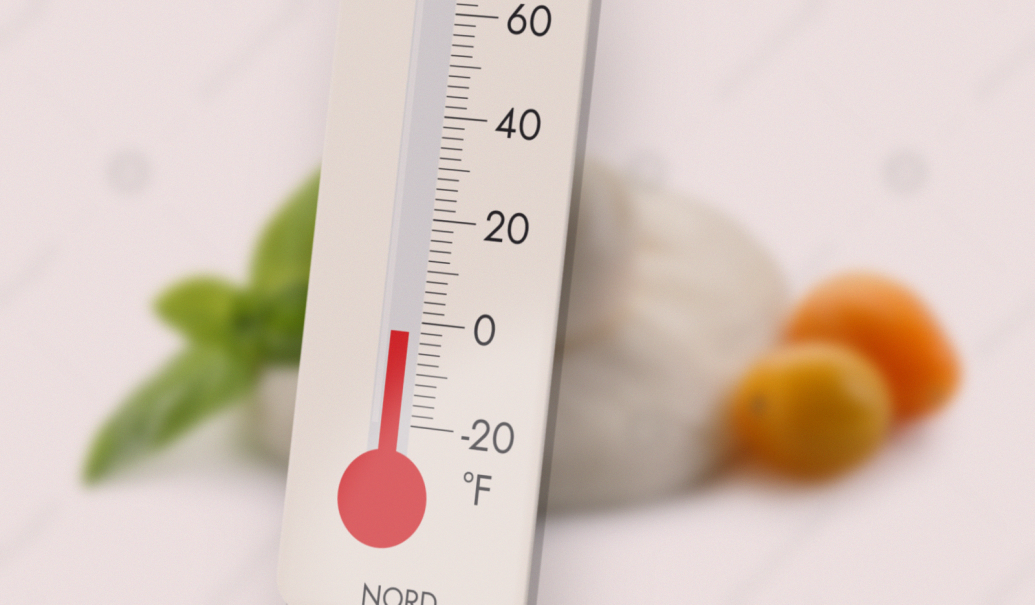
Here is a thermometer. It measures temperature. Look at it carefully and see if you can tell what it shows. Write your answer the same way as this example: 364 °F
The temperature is -2 °F
